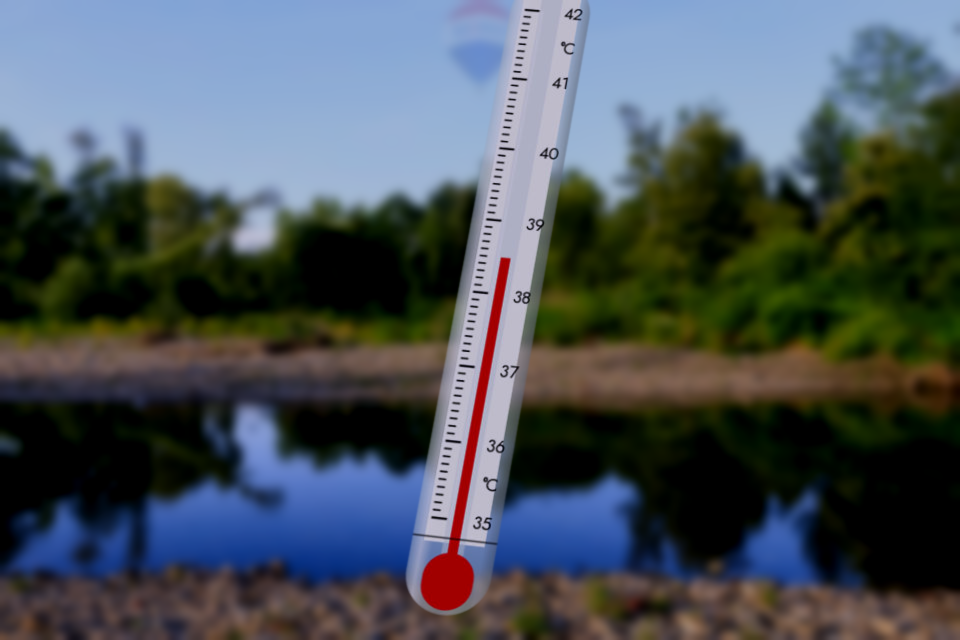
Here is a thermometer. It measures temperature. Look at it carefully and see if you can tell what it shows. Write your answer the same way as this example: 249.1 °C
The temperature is 38.5 °C
